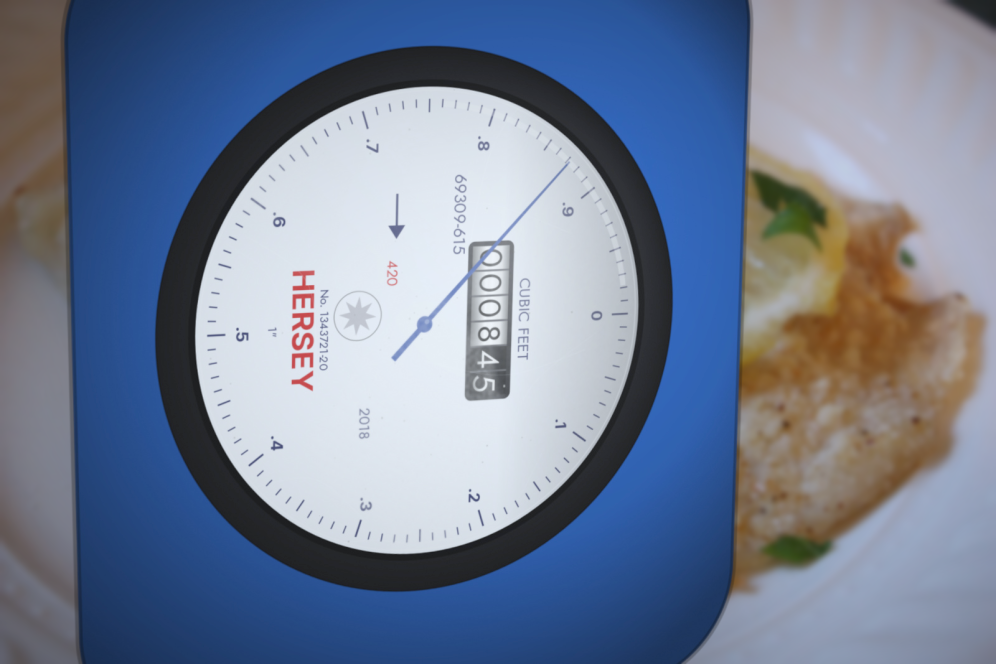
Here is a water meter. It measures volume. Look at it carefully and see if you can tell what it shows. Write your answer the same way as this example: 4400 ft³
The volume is 844.87 ft³
